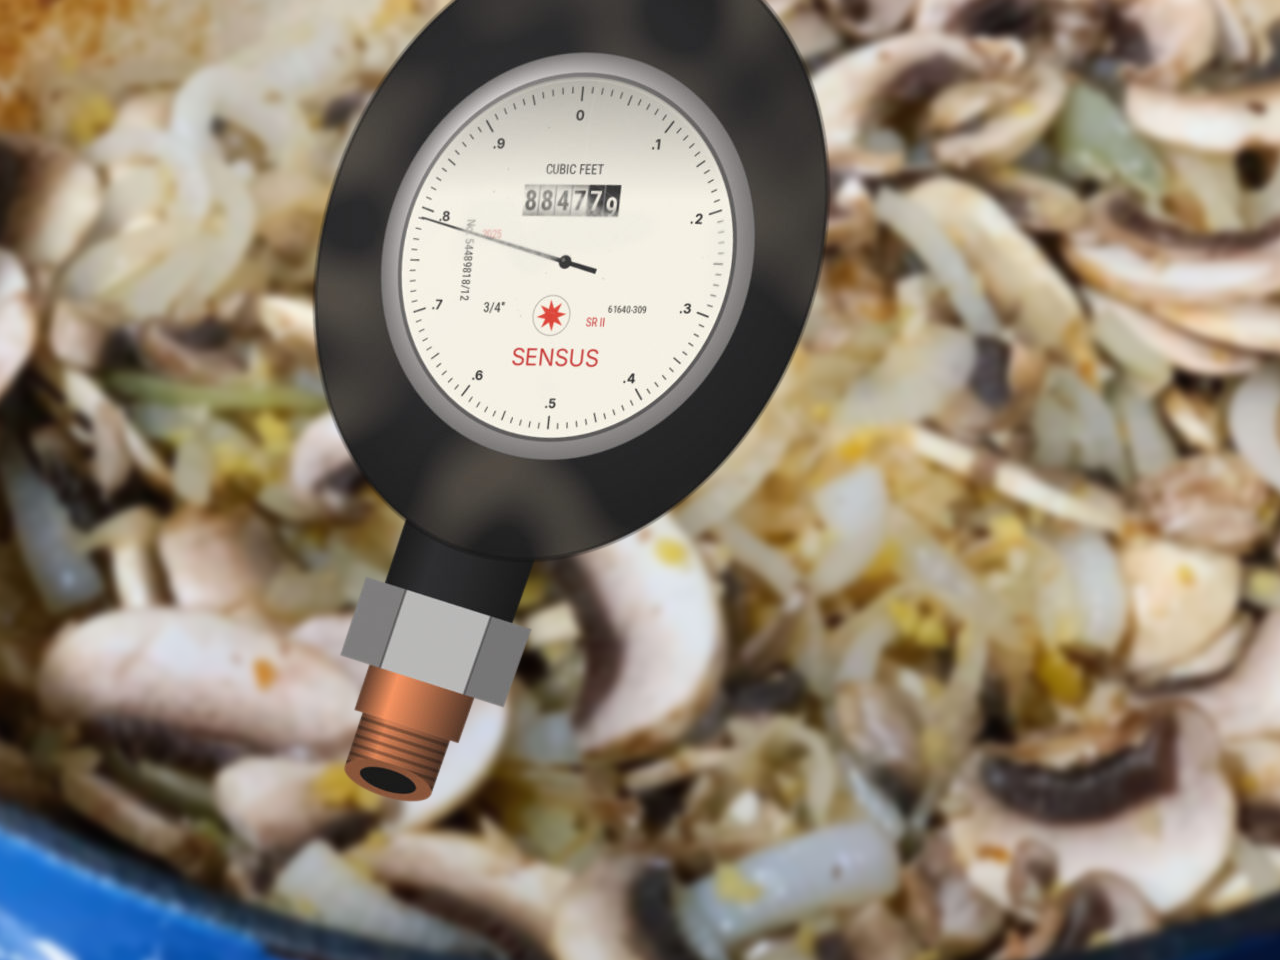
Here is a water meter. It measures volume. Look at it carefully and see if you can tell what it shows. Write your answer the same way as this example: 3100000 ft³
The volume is 884778.79 ft³
